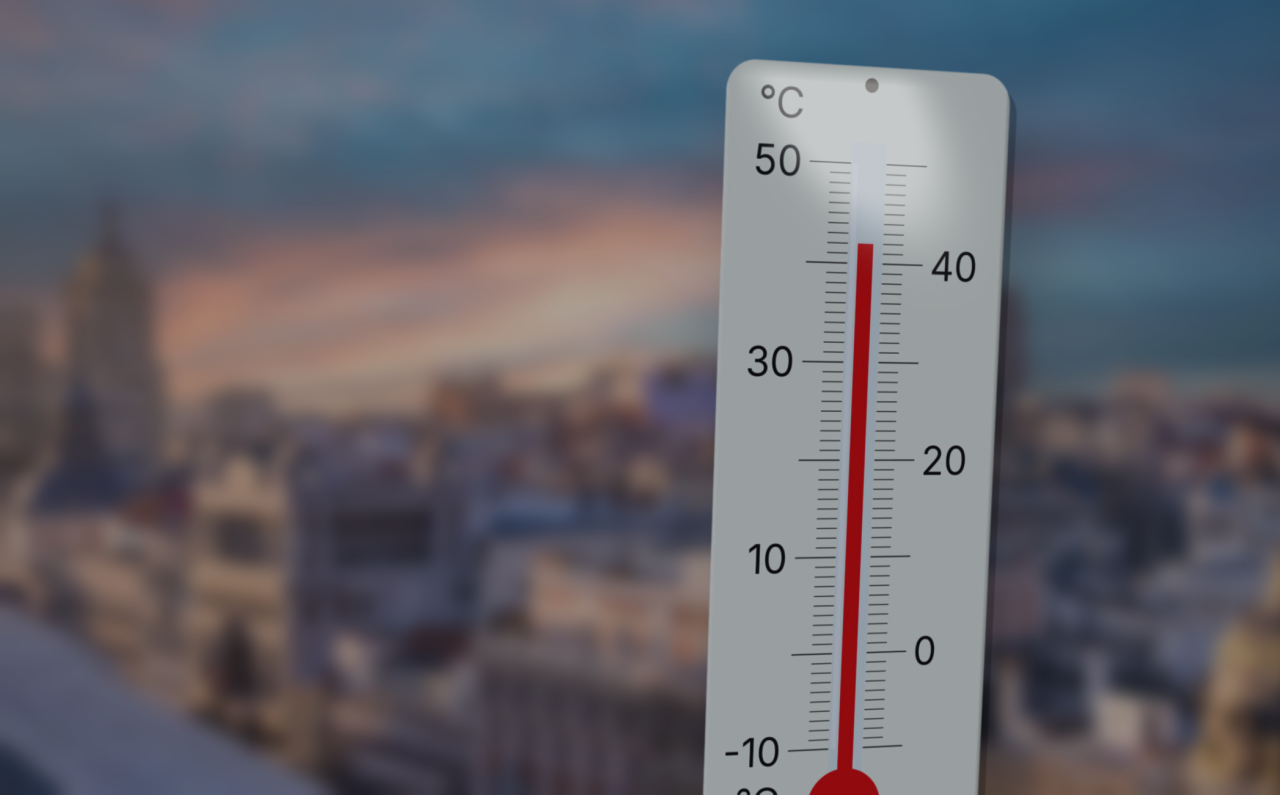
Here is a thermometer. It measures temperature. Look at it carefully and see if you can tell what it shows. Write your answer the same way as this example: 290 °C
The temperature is 42 °C
